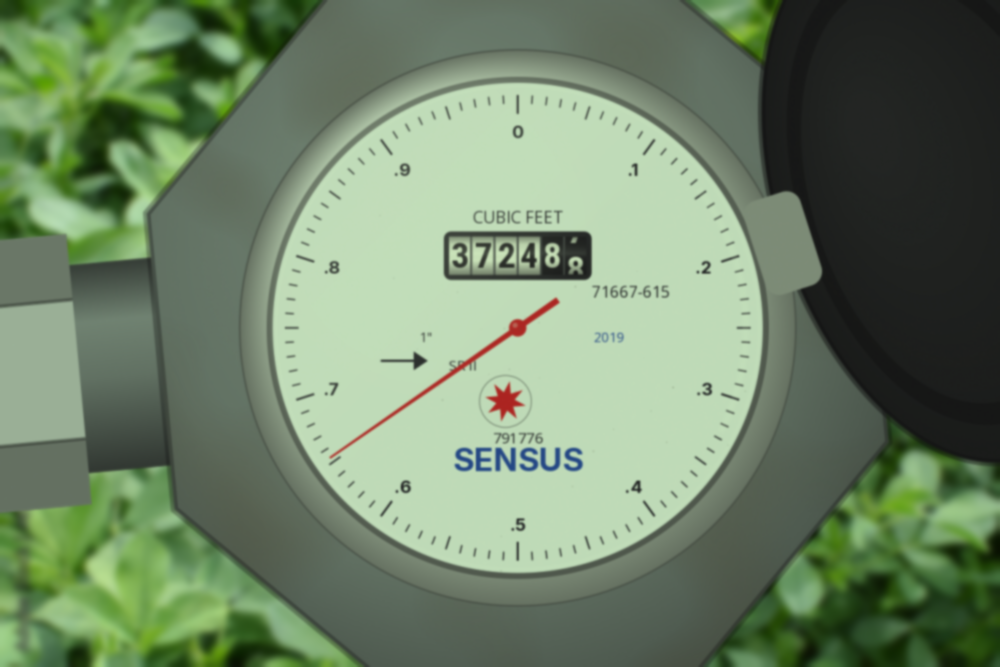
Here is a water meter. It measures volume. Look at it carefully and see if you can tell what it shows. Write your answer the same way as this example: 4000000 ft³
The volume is 372487.65 ft³
